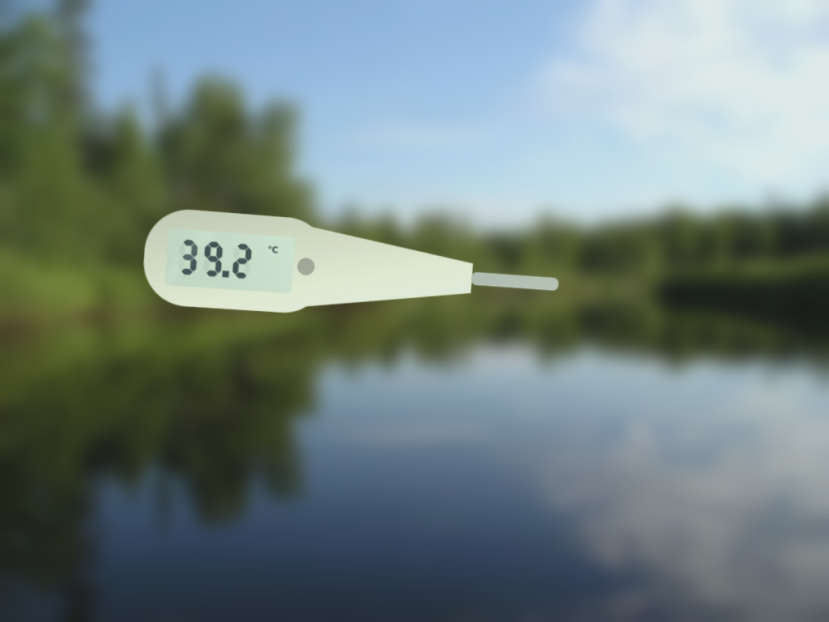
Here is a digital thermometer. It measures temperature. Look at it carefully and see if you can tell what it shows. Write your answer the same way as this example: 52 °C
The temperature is 39.2 °C
